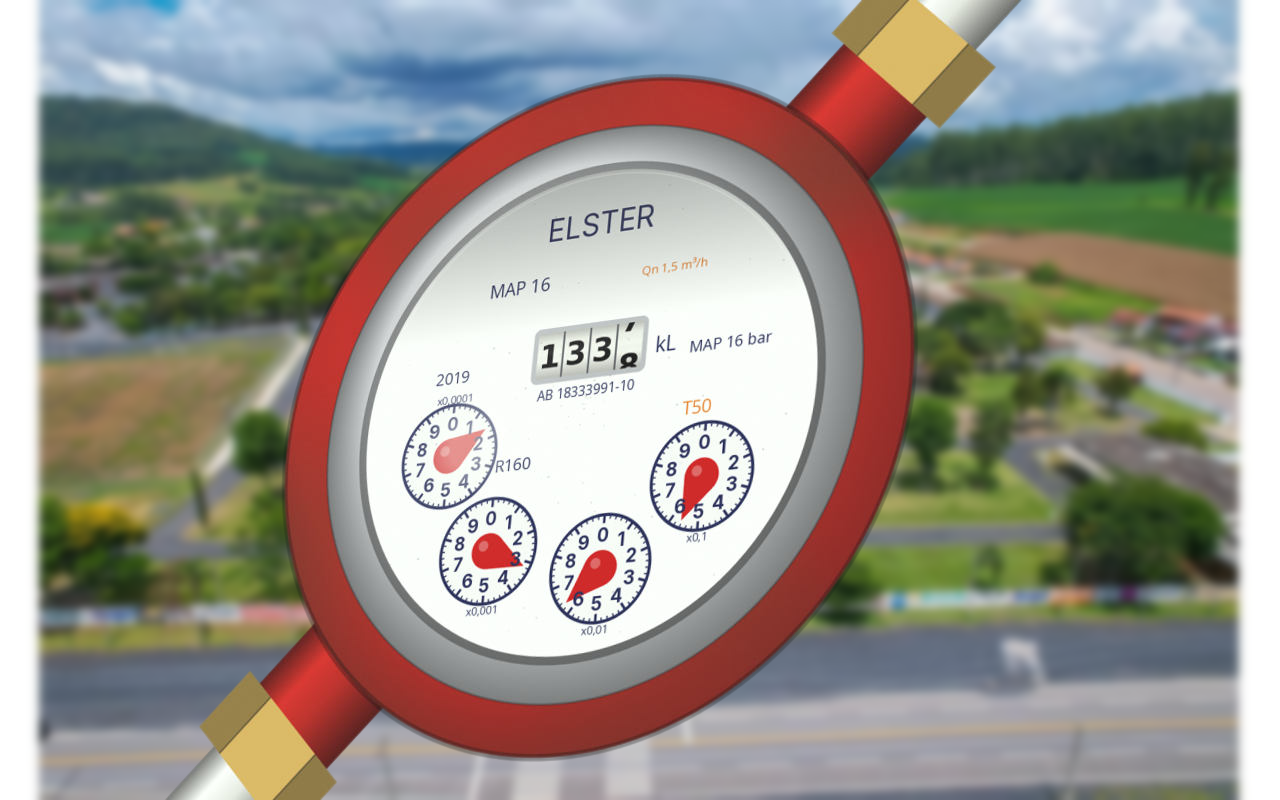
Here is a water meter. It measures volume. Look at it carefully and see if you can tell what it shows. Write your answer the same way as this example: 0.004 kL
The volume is 1337.5631 kL
